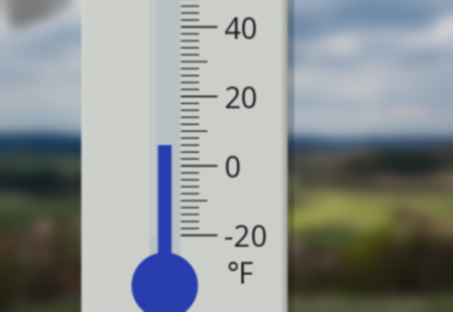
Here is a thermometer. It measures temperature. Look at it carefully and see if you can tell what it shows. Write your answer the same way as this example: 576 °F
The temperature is 6 °F
